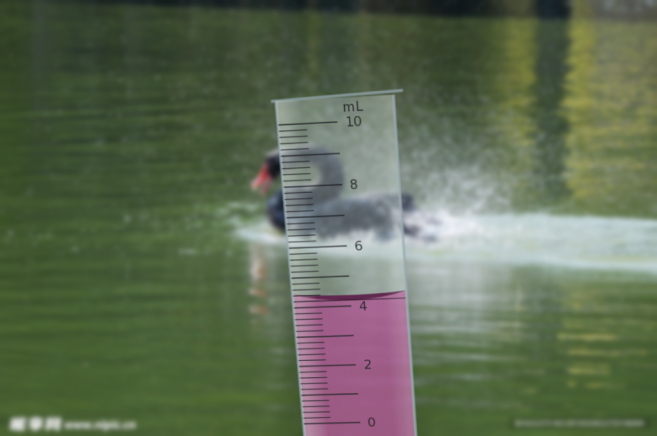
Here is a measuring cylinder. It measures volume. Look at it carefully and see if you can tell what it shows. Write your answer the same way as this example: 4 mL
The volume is 4.2 mL
